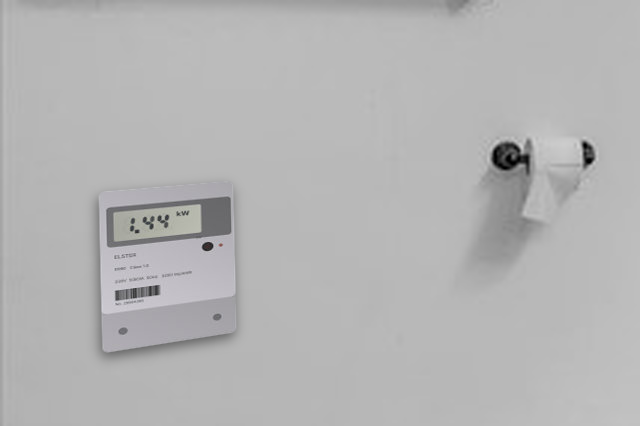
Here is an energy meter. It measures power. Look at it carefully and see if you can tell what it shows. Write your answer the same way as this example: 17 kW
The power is 1.44 kW
